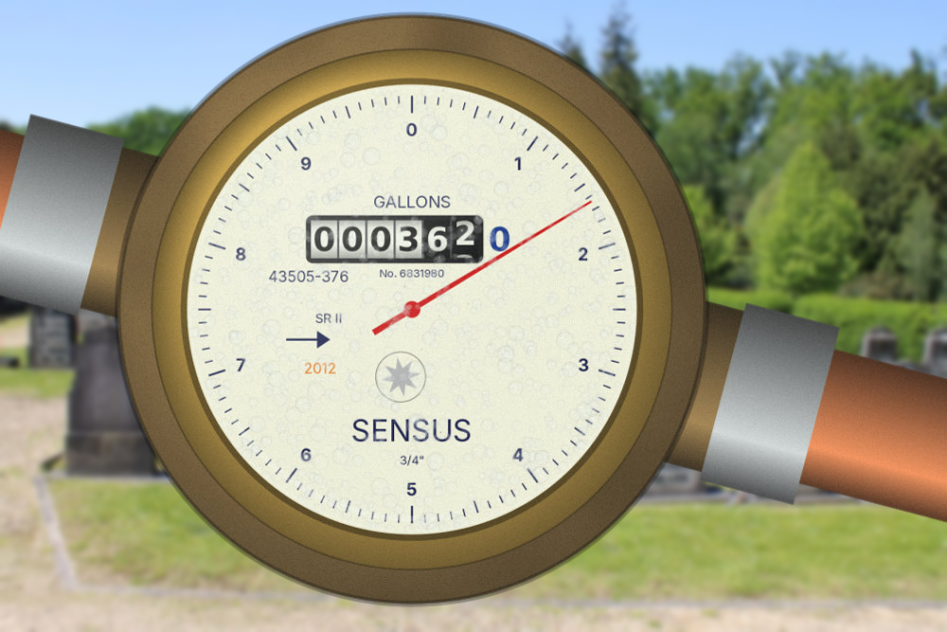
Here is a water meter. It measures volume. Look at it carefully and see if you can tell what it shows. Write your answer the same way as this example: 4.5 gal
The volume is 3621.6 gal
